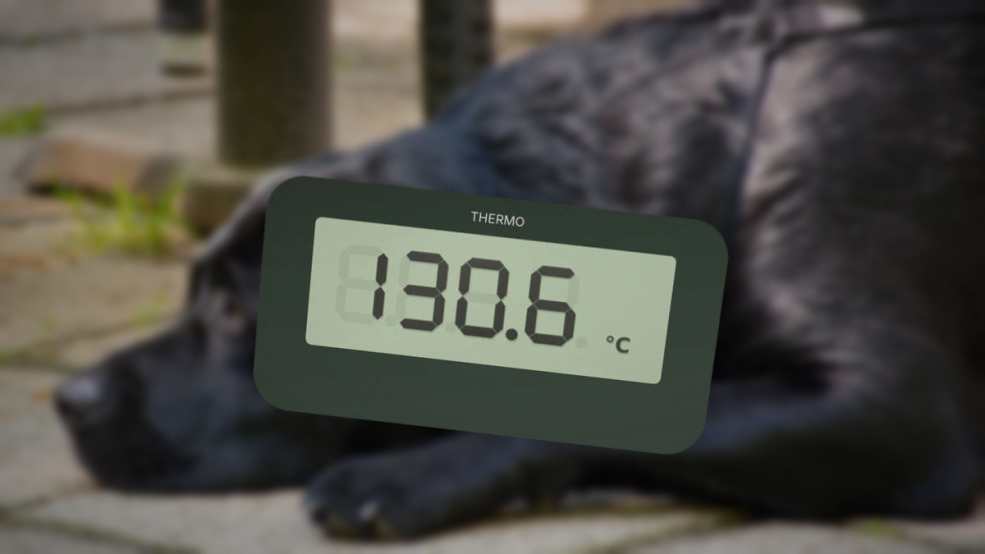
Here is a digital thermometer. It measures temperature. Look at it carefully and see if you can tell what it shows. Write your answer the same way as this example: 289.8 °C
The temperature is 130.6 °C
